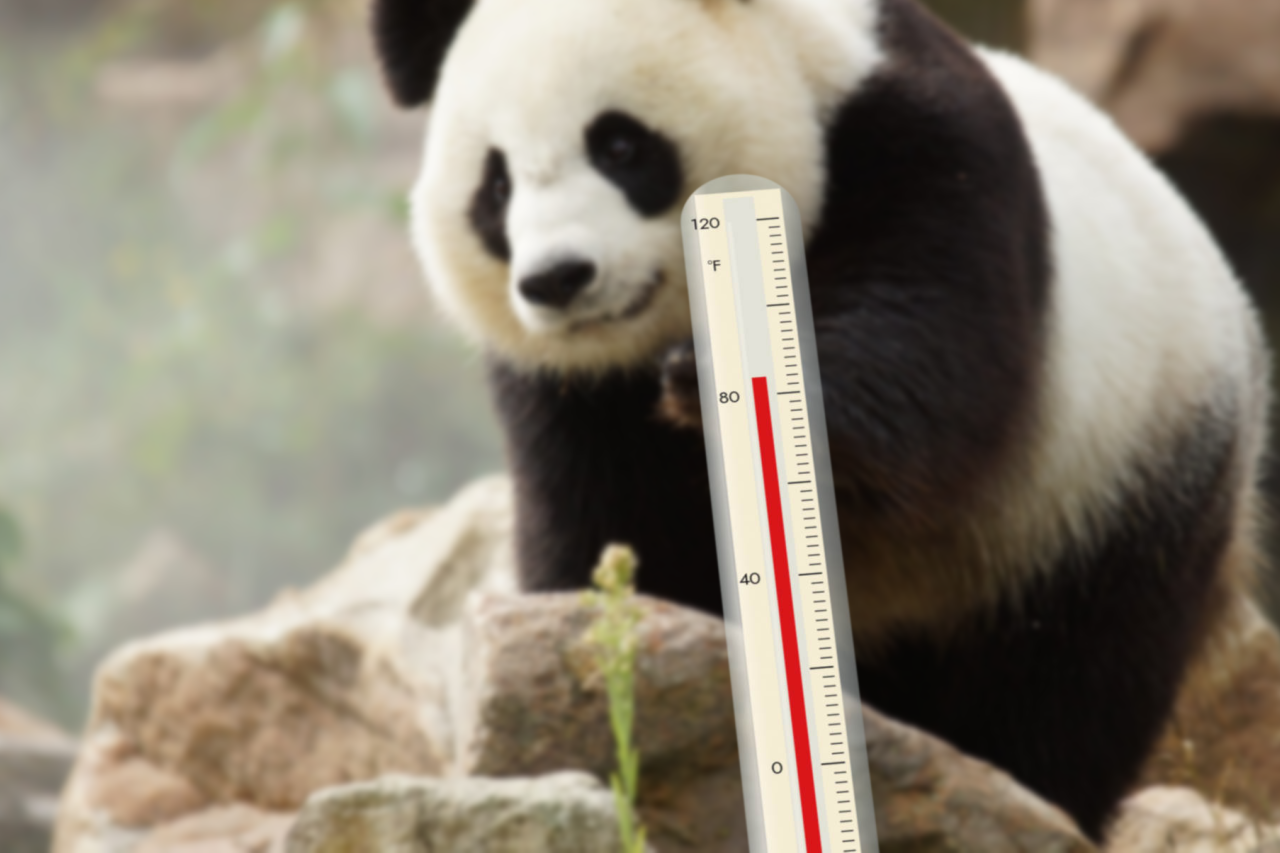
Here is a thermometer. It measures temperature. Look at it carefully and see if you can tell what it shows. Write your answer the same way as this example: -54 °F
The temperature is 84 °F
